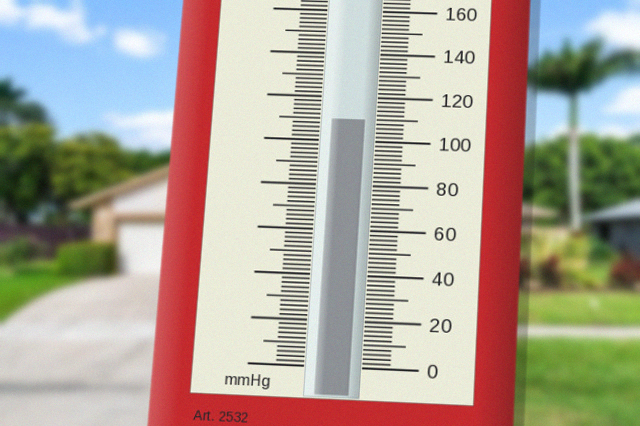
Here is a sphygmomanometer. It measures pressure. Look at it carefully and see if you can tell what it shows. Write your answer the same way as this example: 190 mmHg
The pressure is 110 mmHg
